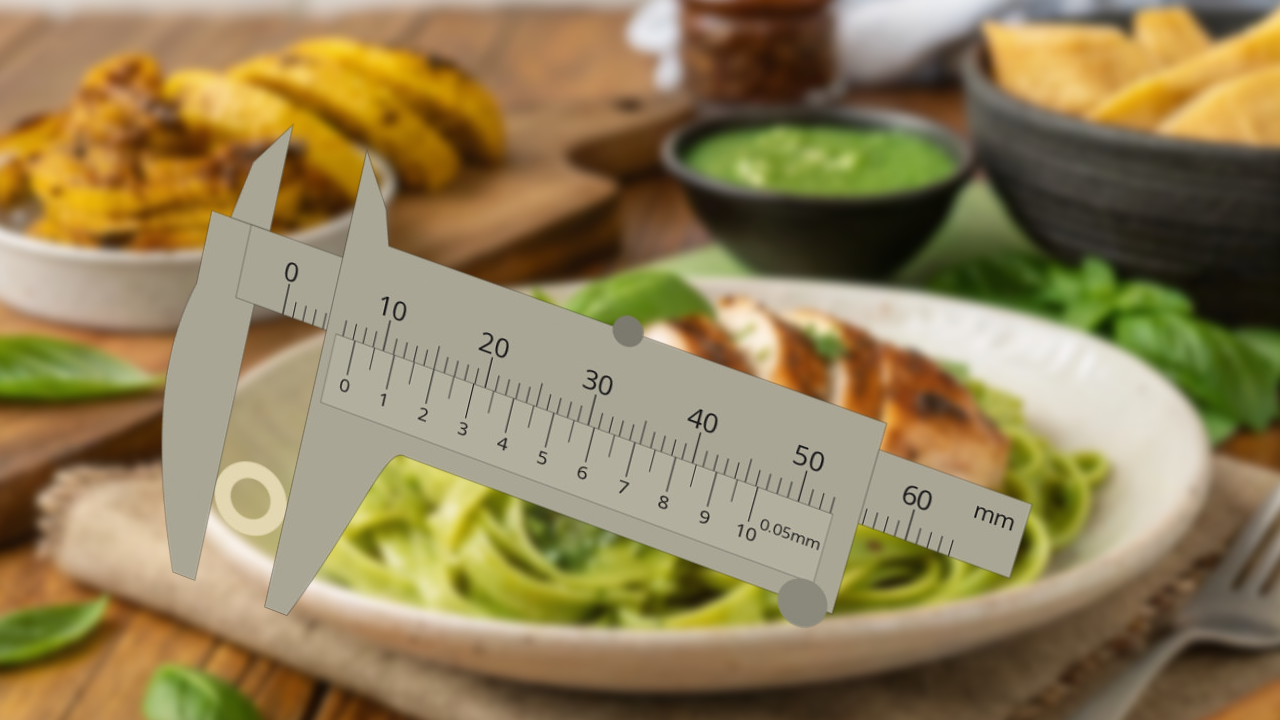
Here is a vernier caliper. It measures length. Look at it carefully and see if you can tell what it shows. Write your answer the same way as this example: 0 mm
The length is 7.2 mm
